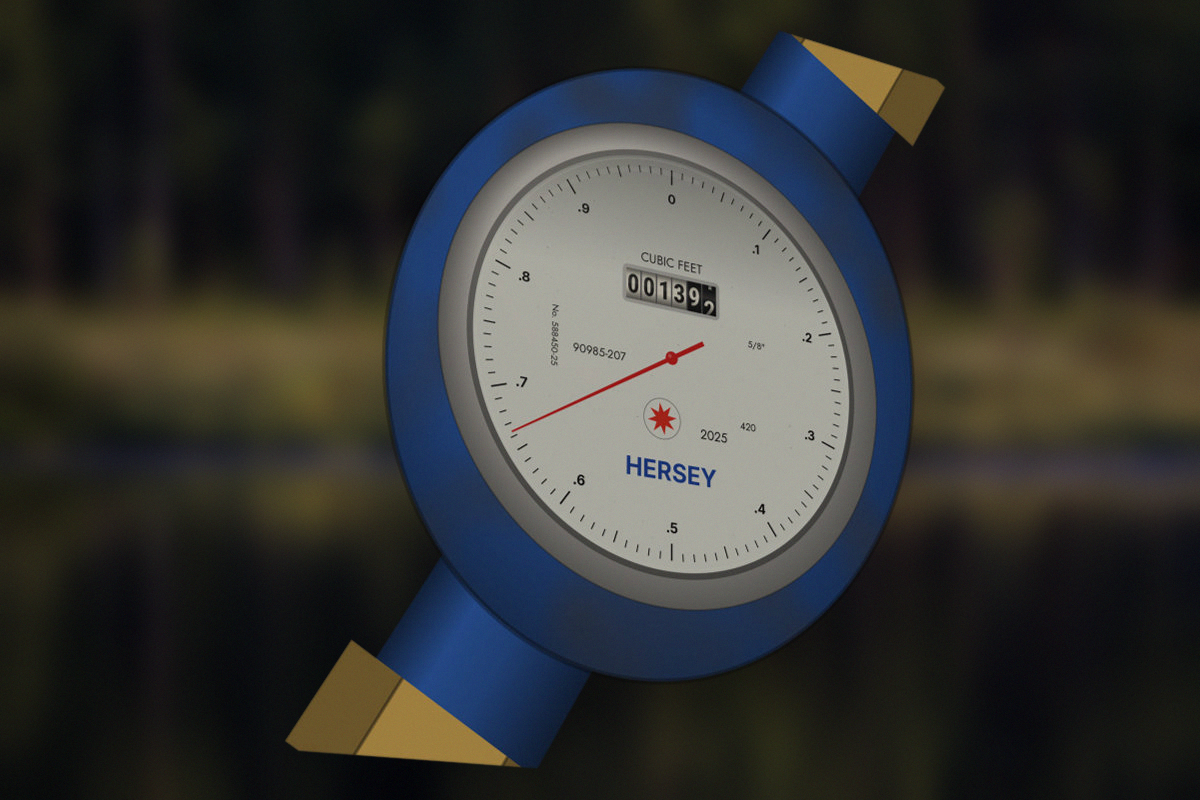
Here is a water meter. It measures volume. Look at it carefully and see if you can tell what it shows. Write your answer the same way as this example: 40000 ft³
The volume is 1391.66 ft³
